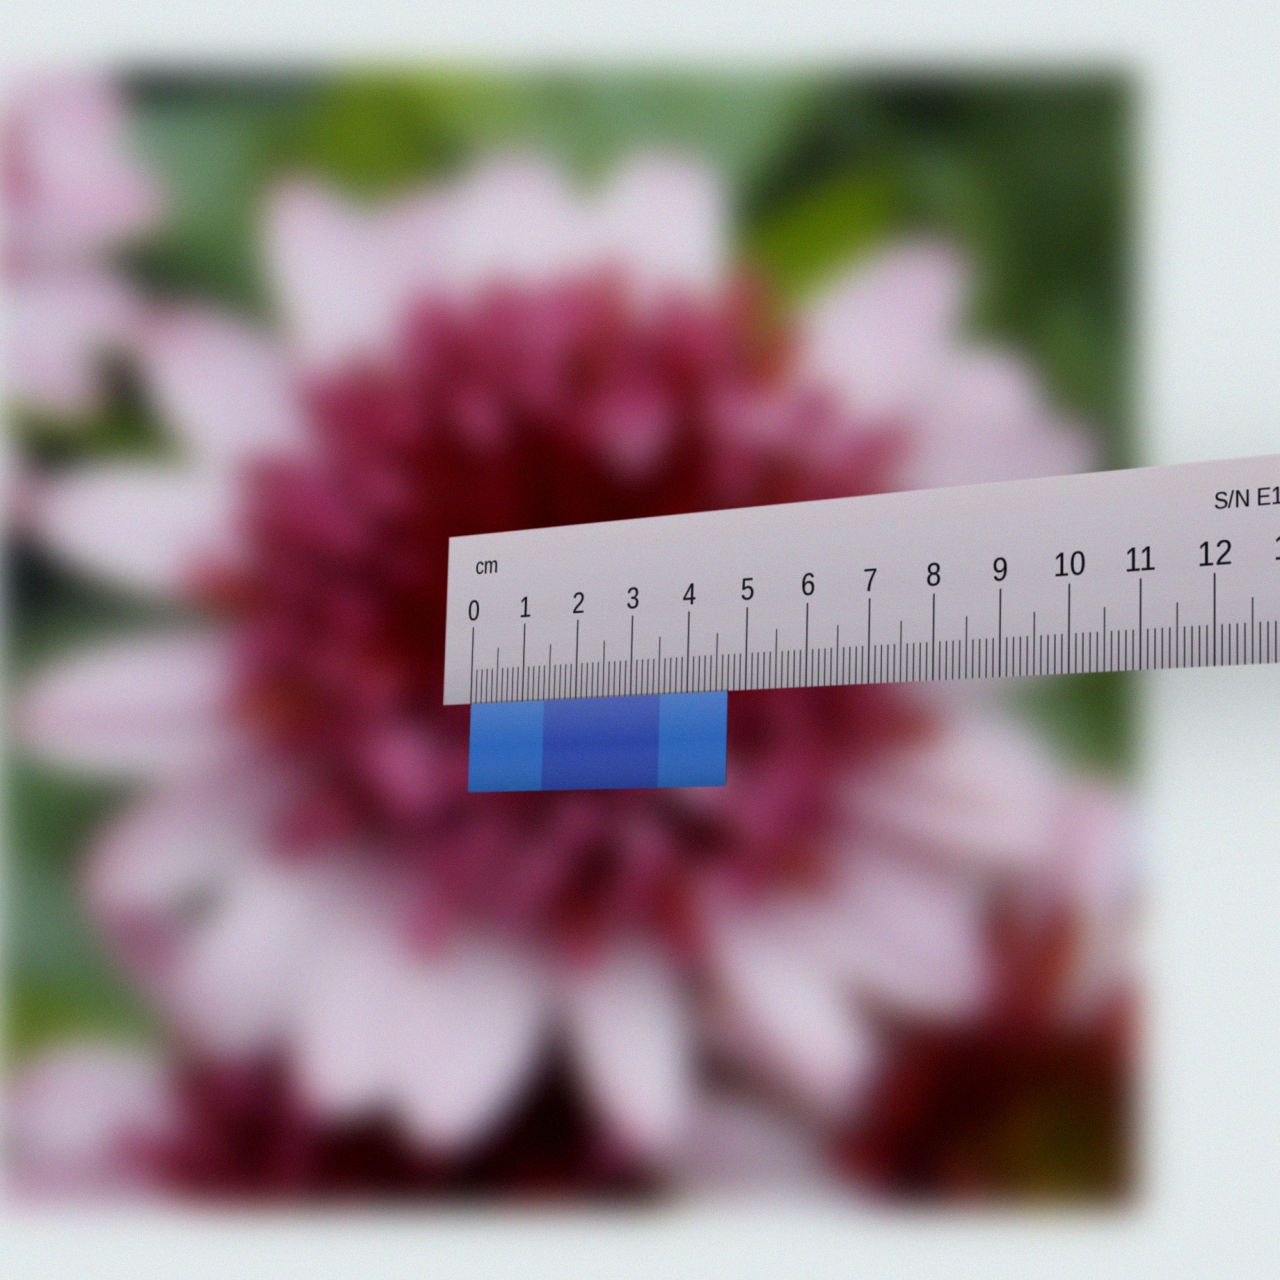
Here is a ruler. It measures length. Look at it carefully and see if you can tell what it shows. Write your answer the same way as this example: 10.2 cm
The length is 4.7 cm
